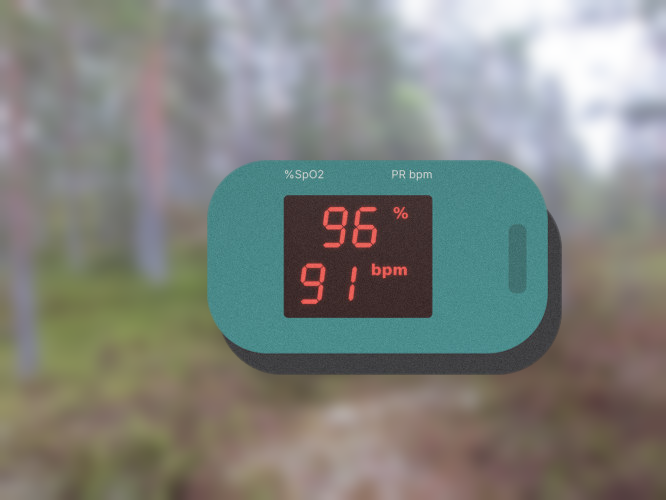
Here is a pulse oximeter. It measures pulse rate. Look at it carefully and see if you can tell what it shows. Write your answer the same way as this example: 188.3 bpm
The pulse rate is 91 bpm
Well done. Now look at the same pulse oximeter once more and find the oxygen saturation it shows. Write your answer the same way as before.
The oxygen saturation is 96 %
